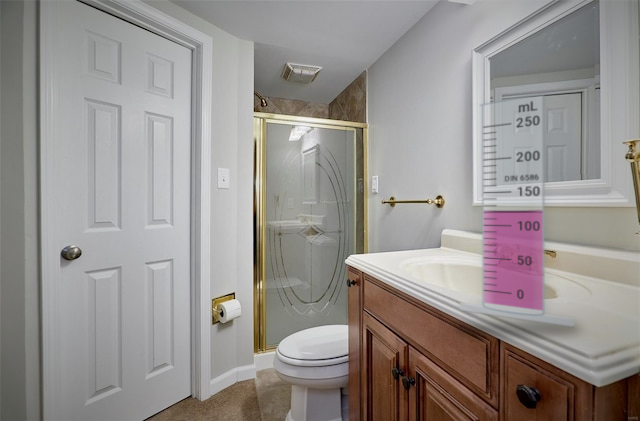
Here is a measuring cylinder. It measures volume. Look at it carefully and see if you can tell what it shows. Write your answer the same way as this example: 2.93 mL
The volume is 120 mL
